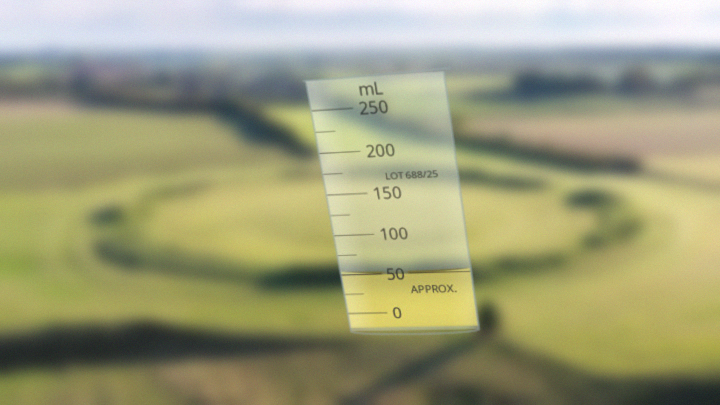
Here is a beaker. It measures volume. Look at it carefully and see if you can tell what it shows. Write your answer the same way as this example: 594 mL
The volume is 50 mL
